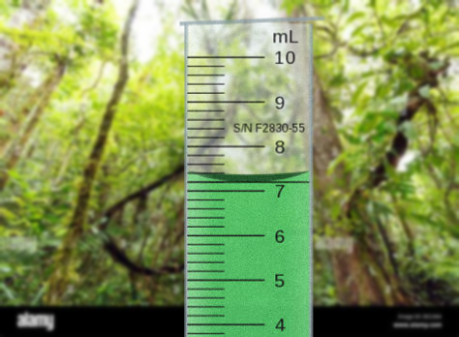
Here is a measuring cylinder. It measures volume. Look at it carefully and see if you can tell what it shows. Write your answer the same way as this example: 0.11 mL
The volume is 7.2 mL
